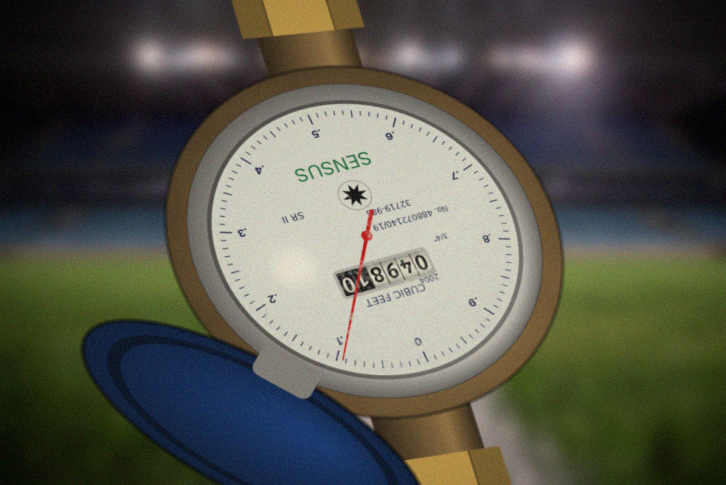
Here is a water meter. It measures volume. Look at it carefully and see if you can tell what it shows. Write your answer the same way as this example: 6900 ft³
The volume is 49810.09 ft³
